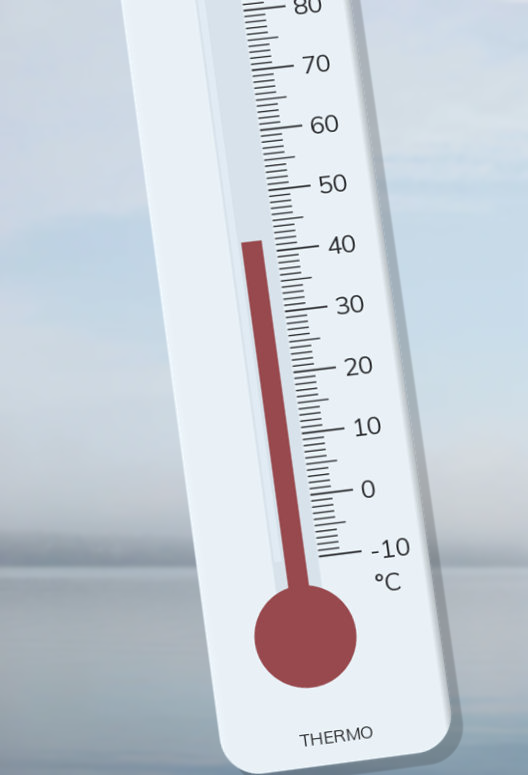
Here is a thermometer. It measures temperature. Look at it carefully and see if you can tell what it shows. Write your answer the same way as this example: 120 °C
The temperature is 42 °C
